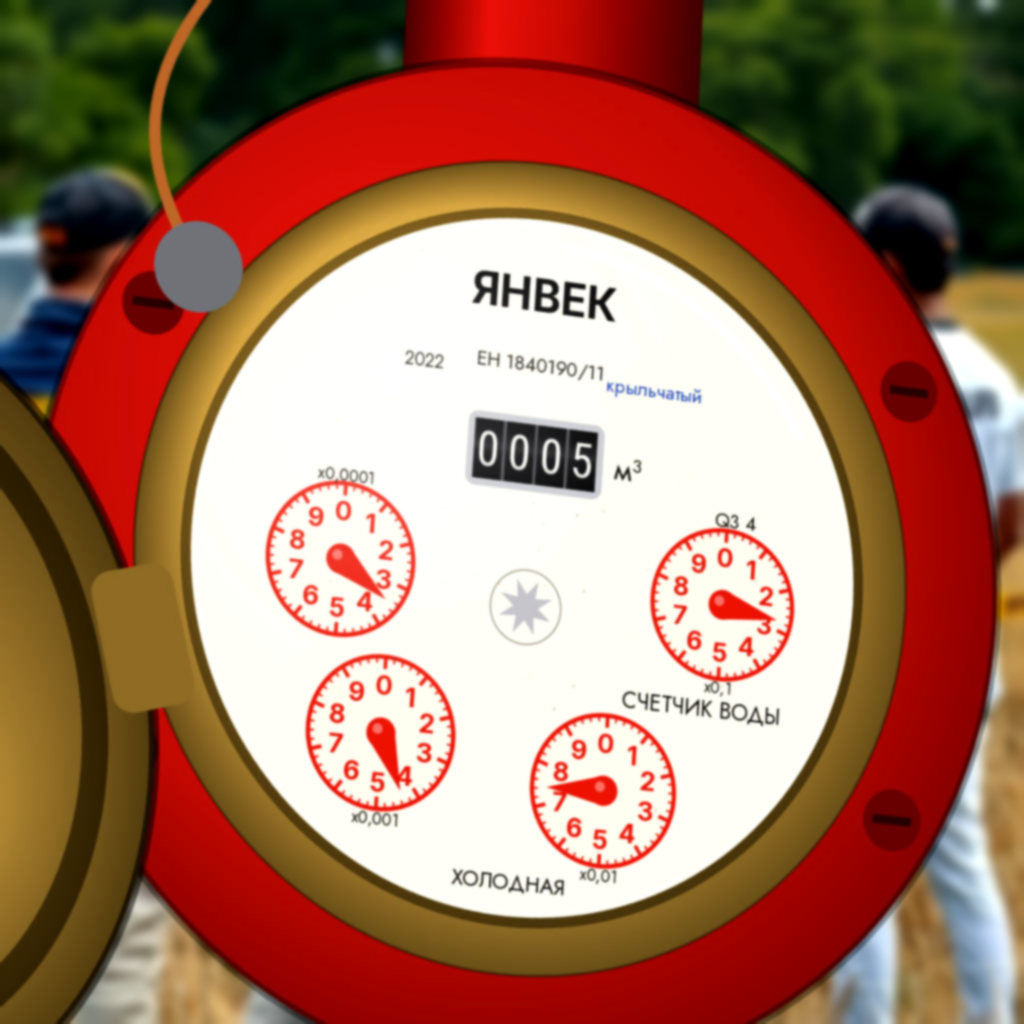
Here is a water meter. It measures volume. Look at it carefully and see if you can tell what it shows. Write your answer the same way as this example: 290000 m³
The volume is 5.2743 m³
